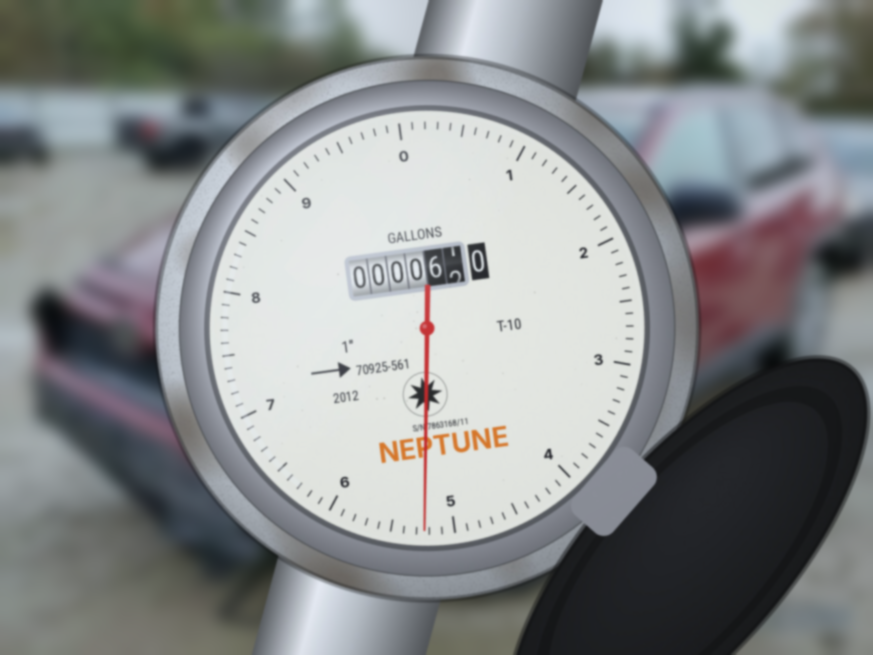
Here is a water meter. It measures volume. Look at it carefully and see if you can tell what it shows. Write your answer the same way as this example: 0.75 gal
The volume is 615.2 gal
